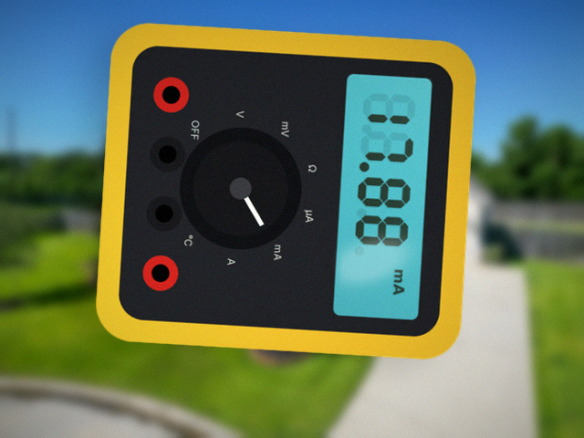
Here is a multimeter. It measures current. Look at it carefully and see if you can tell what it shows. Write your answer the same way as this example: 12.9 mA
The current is 17.88 mA
